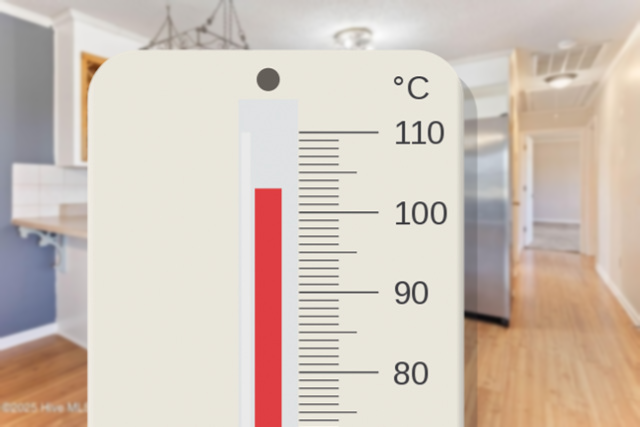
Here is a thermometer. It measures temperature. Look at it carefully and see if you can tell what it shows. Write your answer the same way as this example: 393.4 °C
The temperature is 103 °C
